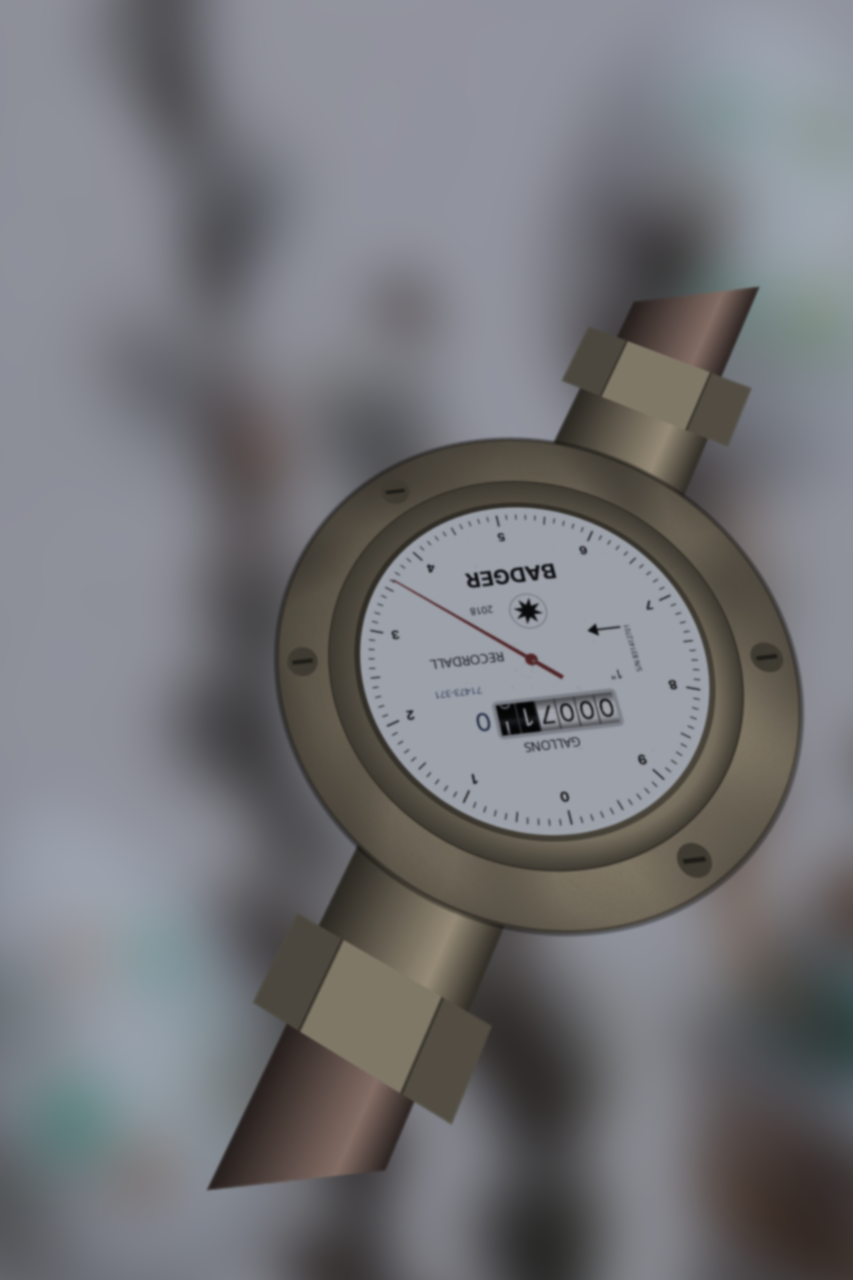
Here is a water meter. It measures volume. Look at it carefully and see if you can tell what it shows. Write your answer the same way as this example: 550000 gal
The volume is 7113.6 gal
